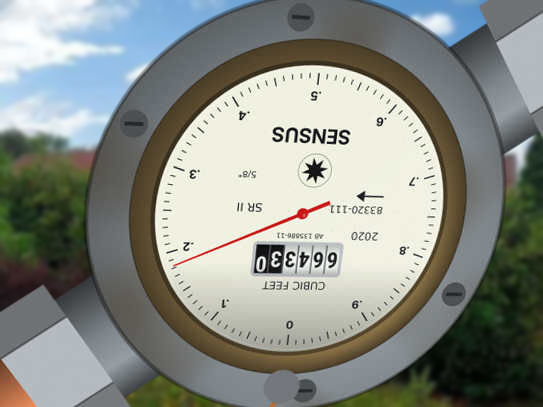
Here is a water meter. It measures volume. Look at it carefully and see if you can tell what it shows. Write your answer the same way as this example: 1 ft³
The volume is 664330.18 ft³
